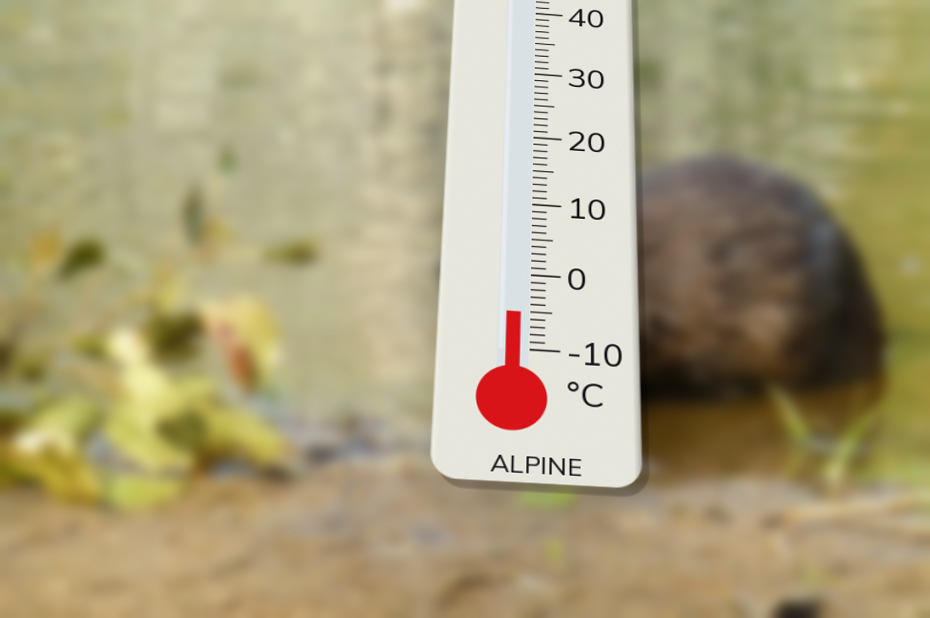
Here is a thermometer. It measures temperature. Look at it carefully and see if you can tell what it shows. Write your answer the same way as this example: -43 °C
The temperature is -5 °C
